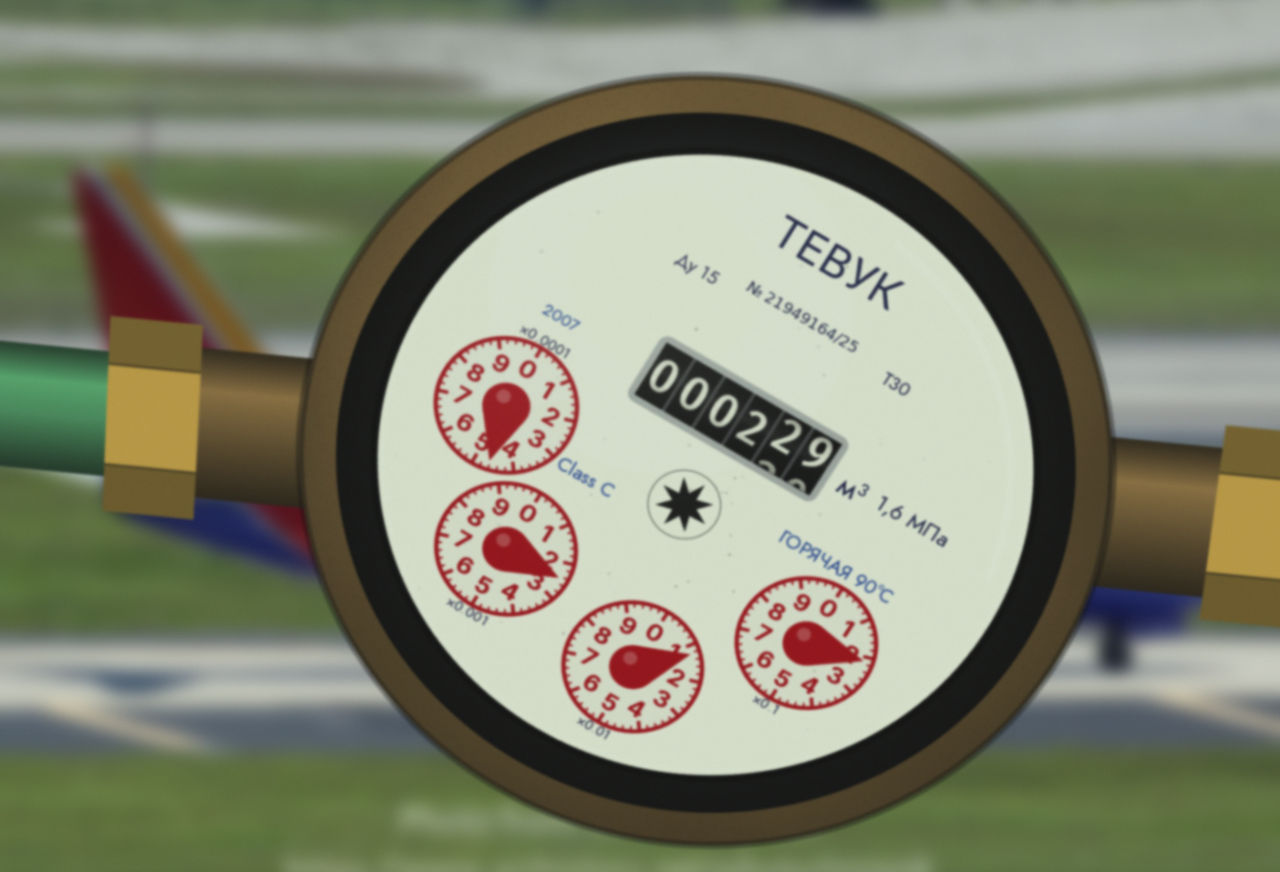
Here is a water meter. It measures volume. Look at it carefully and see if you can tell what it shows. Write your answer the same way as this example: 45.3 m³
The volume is 229.2124 m³
